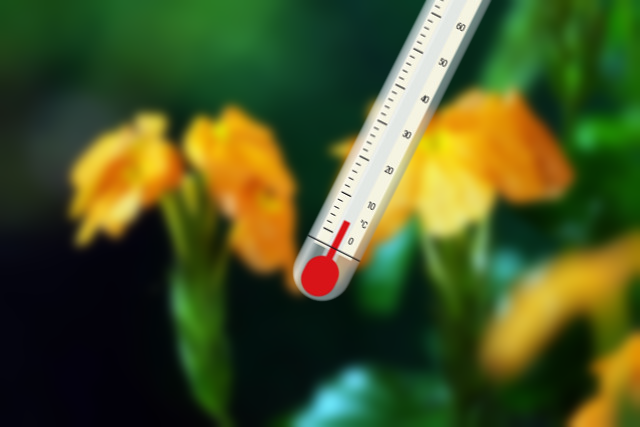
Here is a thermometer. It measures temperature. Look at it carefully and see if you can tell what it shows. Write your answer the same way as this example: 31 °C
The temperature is 4 °C
